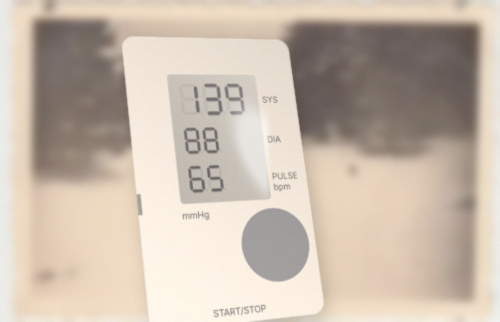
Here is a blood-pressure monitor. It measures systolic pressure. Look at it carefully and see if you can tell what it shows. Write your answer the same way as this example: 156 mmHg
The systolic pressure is 139 mmHg
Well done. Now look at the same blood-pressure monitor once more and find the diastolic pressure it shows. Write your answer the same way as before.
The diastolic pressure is 88 mmHg
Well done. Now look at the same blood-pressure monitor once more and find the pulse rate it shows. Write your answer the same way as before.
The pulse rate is 65 bpm
